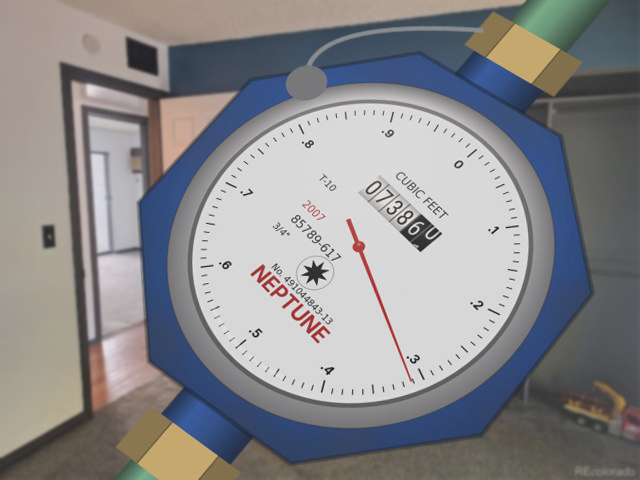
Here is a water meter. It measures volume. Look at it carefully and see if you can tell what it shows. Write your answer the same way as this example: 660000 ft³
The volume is 73860.31 ft³
